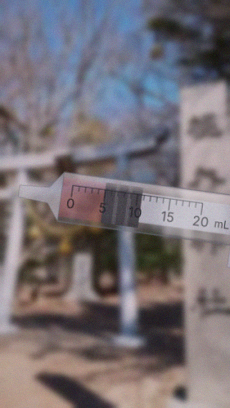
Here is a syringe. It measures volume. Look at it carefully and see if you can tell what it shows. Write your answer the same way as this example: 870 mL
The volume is 5 mL
